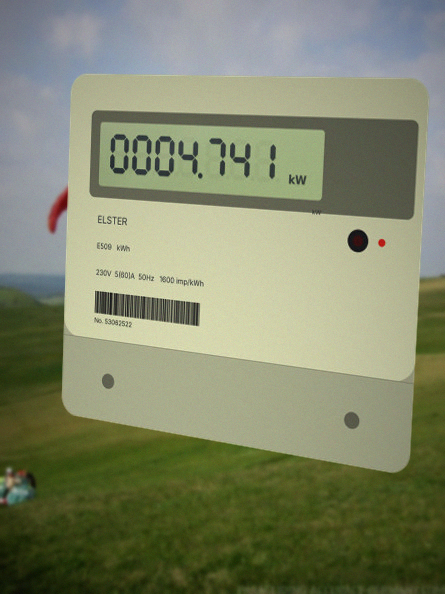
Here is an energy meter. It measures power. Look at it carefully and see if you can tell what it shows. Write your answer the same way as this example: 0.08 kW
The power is 4.741 kW
